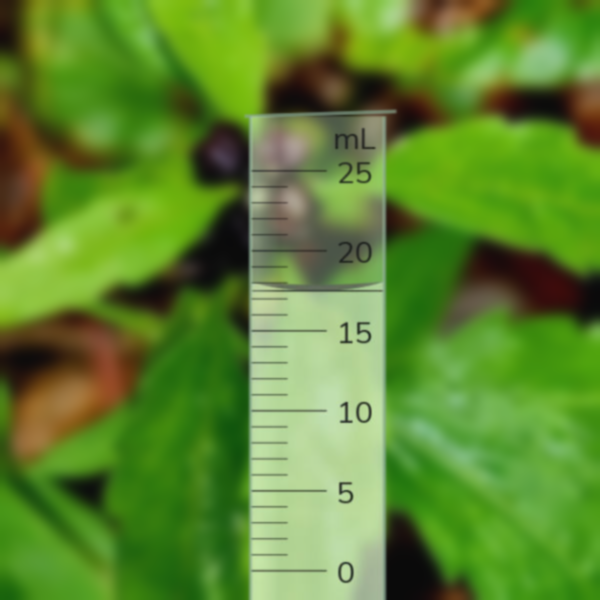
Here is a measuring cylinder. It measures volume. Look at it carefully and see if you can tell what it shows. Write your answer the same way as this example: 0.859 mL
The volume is 17.5 mL
